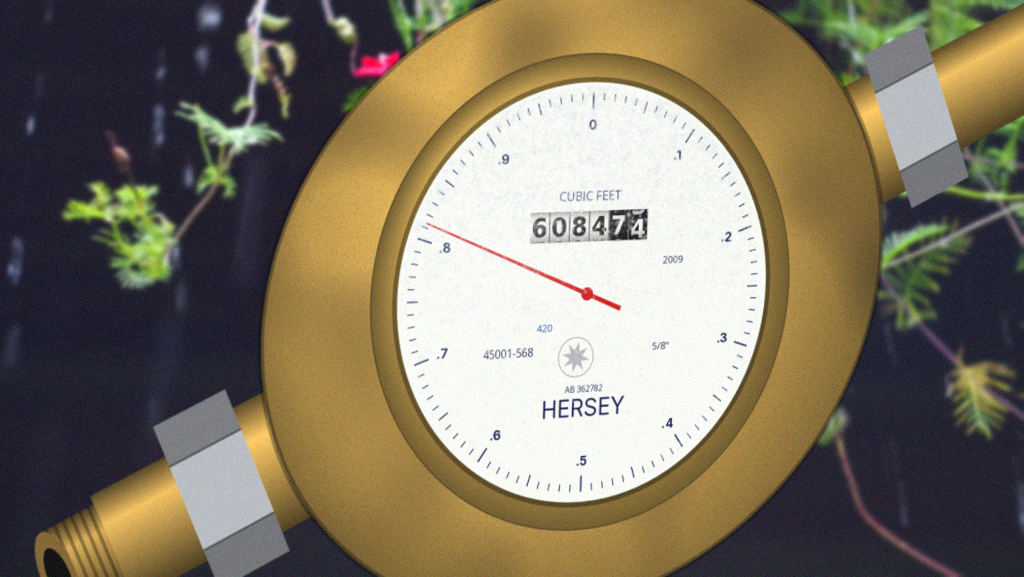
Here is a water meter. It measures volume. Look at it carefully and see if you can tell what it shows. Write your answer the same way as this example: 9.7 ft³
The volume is 608473.81 ft³
